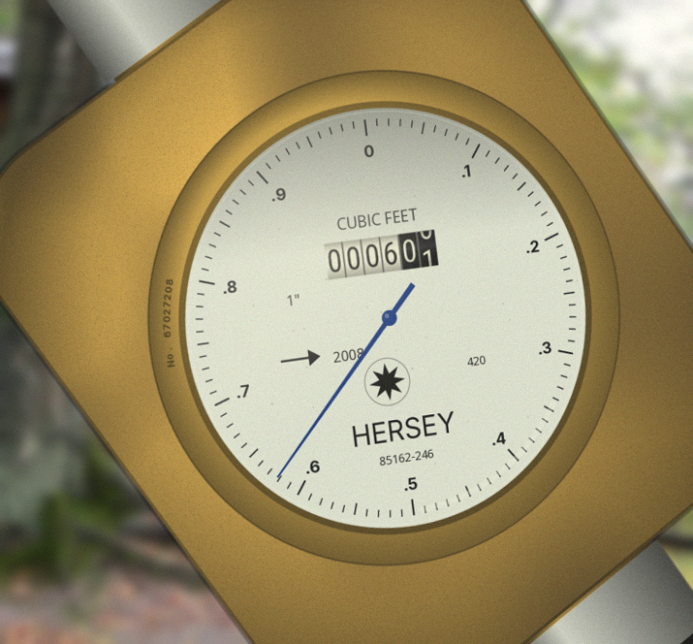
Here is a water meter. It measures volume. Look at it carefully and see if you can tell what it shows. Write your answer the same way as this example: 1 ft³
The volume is 600.62 ft³
